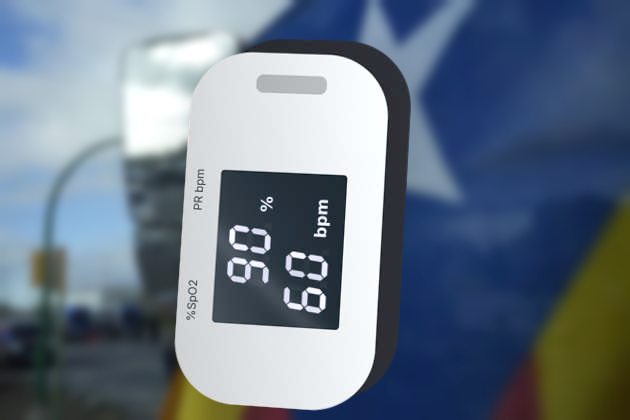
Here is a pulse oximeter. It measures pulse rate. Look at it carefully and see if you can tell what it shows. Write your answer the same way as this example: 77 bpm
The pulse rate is 60 bpm
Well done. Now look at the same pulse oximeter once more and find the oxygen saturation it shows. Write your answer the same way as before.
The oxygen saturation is 90 %
